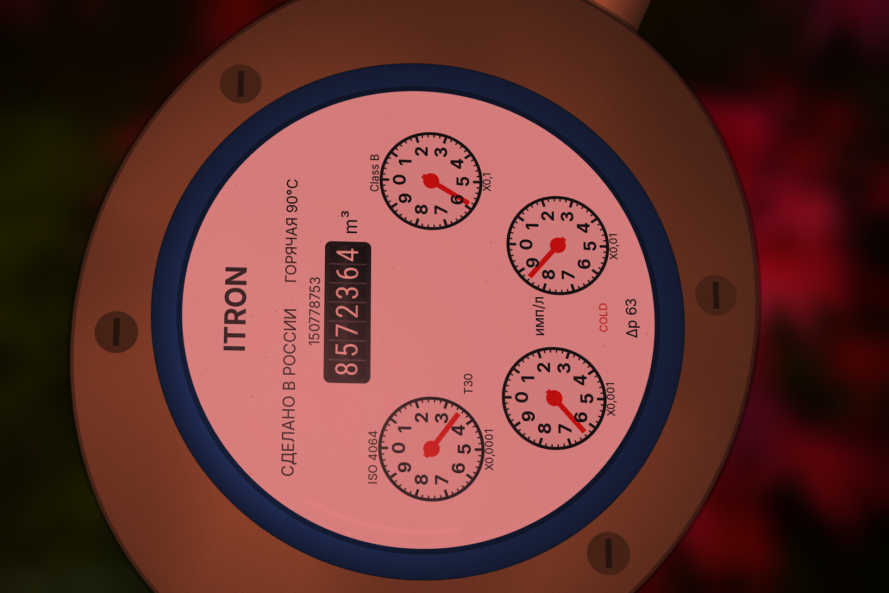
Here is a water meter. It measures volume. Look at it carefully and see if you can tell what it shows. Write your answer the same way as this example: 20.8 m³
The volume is 8572364.5863 m³
